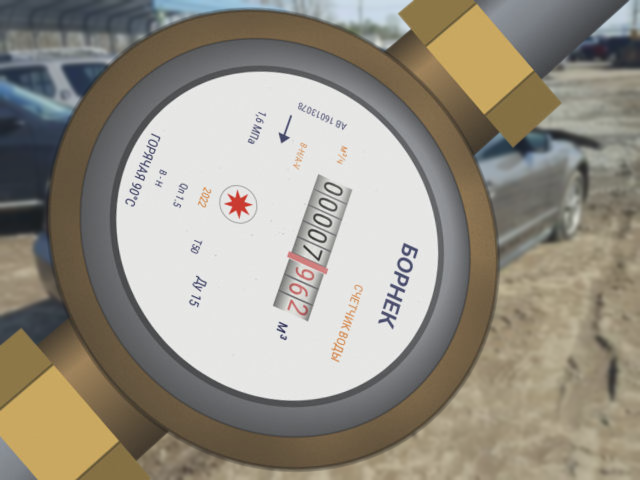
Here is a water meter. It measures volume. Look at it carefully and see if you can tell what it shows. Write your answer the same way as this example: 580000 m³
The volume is 7.962 m³
